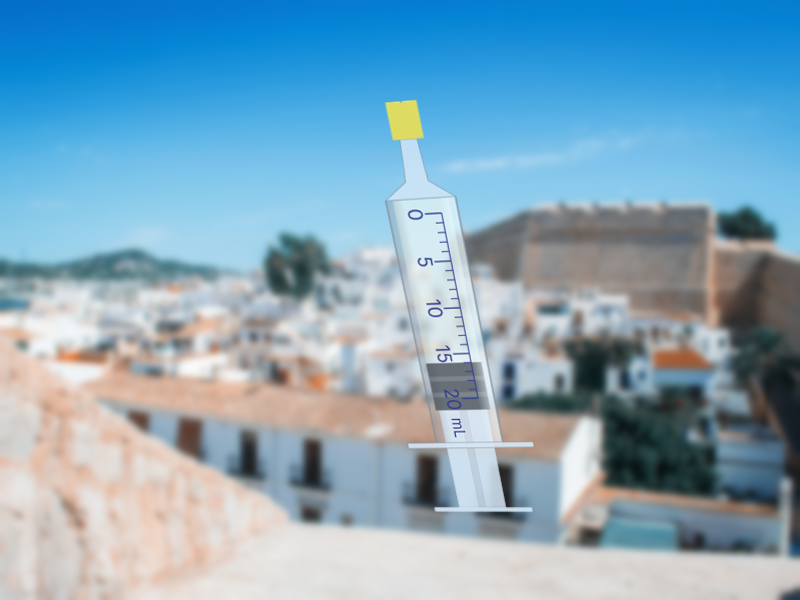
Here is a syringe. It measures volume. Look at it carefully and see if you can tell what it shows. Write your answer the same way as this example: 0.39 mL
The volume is 16 mL
